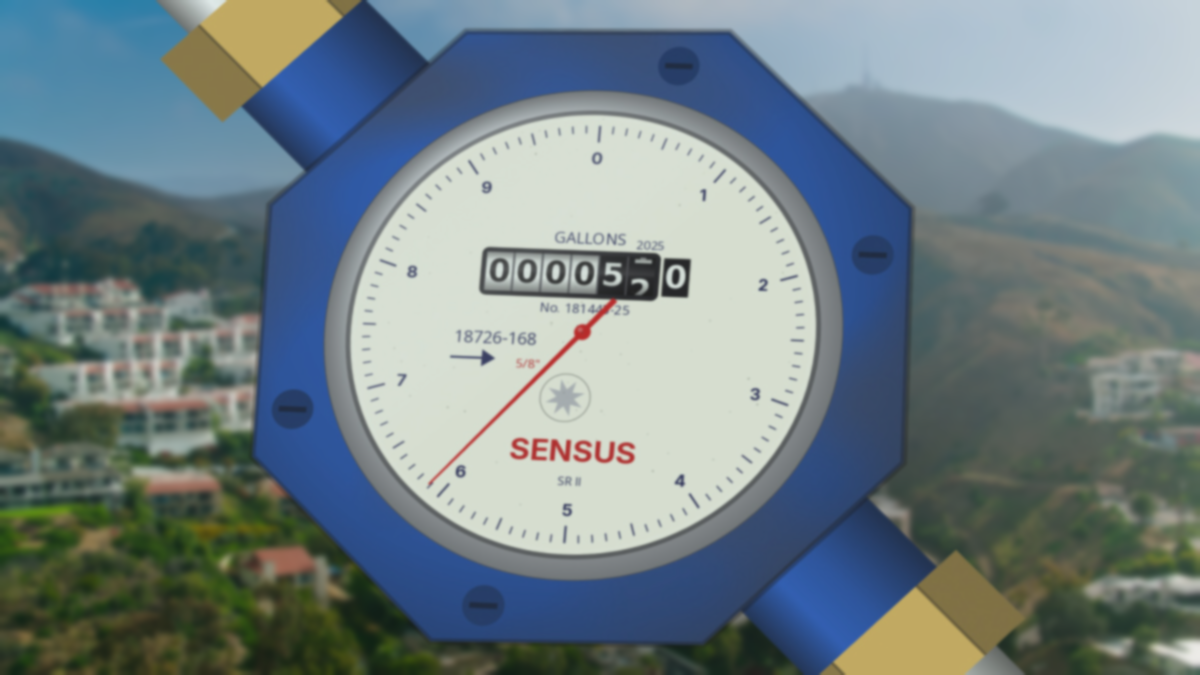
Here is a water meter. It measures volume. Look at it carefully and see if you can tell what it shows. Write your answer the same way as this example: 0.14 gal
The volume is 516.1 gal
